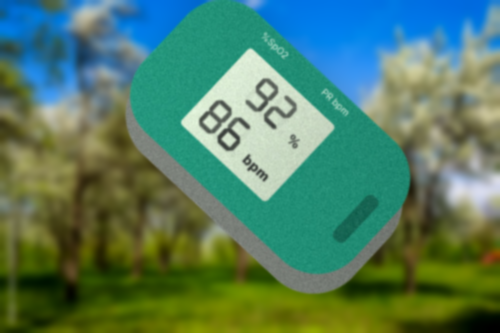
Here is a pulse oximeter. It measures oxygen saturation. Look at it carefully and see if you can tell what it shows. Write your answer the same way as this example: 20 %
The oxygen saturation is 92 %
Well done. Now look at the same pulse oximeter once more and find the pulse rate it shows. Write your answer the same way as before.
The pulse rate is 86 bpm
